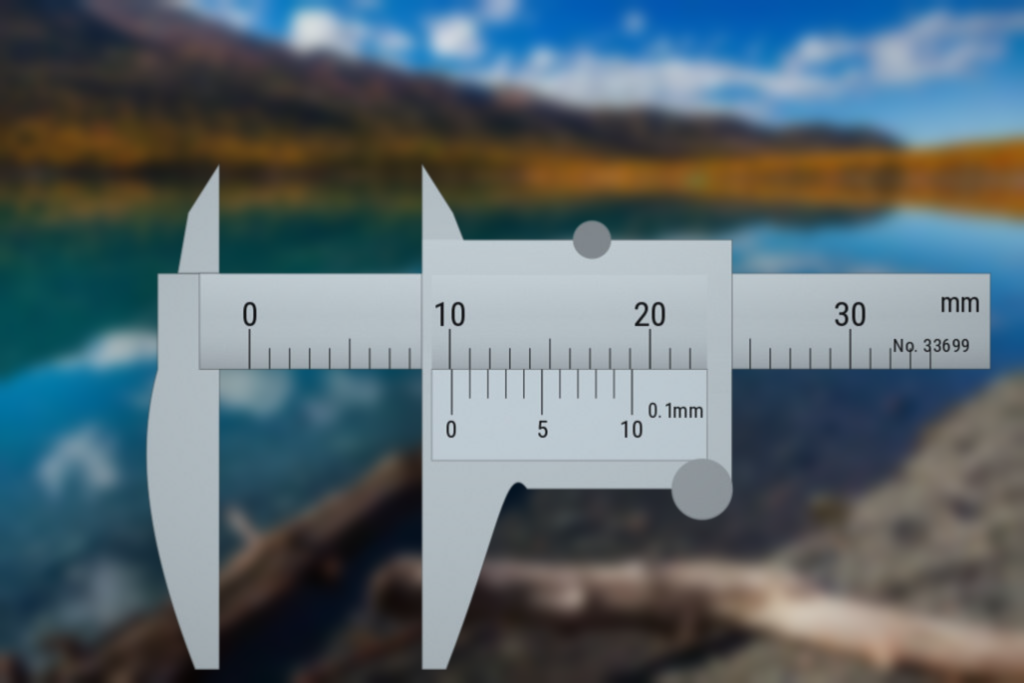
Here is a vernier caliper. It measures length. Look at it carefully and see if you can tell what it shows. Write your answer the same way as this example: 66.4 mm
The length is 10.1 mm
